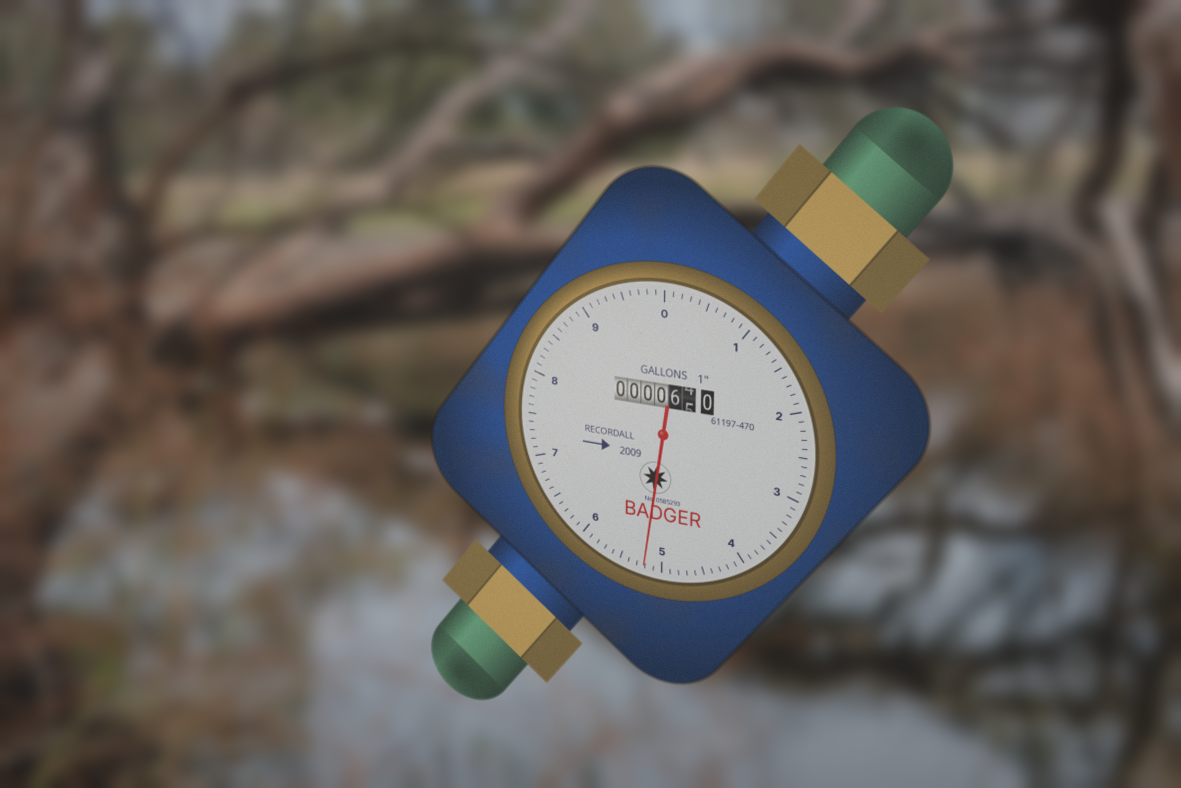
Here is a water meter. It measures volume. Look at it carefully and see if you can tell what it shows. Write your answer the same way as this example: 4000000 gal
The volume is 645.2 gal
